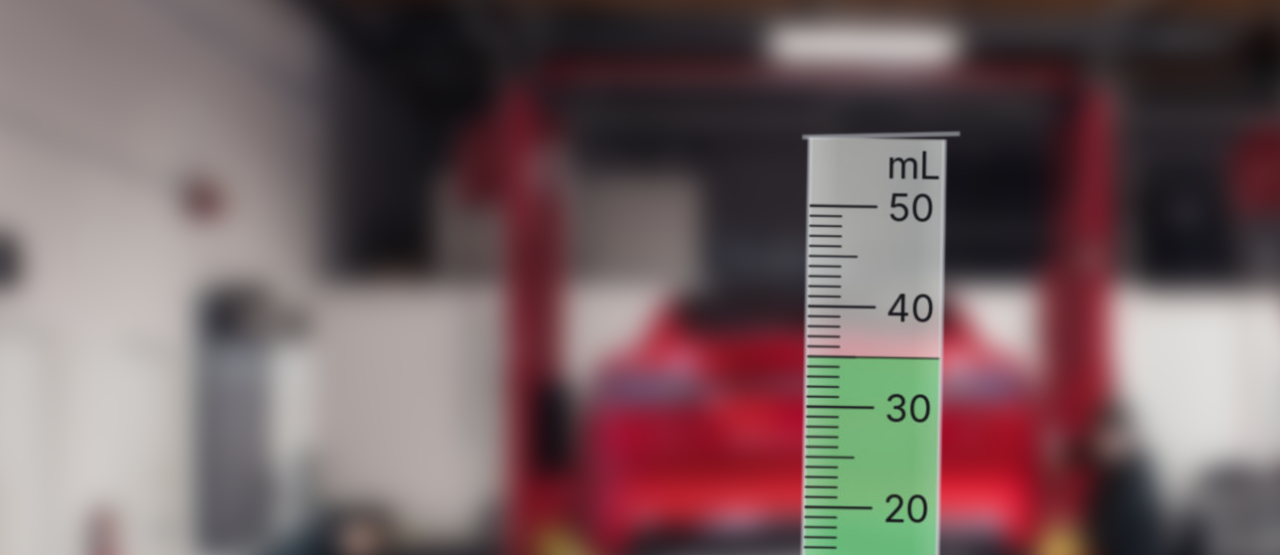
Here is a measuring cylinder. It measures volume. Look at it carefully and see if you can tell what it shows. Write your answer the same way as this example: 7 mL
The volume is 35 mL
